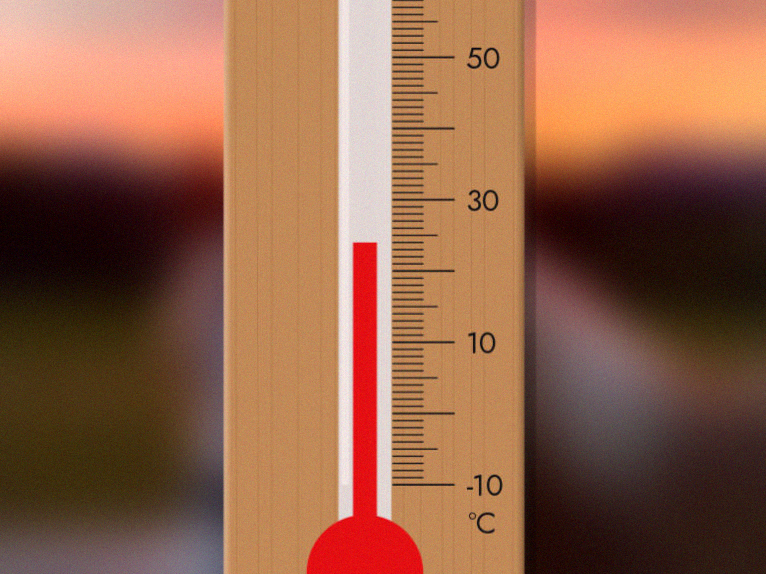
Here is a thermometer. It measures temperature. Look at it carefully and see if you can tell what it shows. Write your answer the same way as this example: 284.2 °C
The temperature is 24 °C
